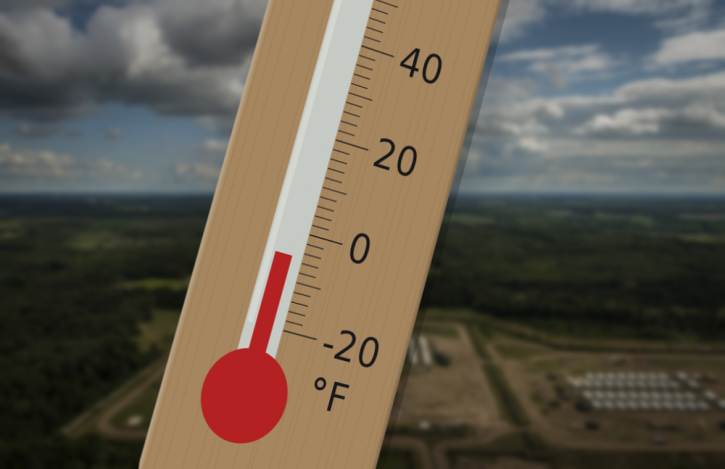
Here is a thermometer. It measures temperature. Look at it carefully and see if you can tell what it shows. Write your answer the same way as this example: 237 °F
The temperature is -5 °F
